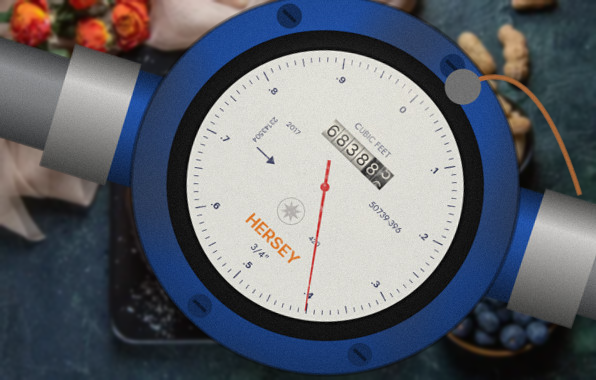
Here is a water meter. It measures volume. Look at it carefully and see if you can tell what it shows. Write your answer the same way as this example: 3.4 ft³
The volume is 683885.40 ft³
